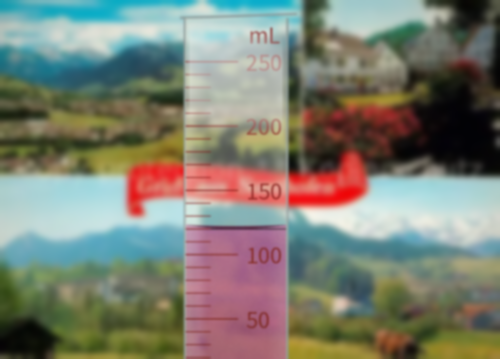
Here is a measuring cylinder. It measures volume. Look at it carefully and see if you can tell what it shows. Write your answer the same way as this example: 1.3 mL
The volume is 120 mL
